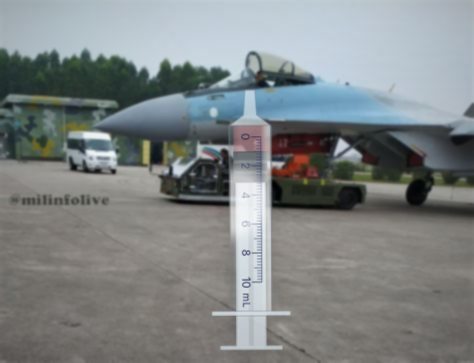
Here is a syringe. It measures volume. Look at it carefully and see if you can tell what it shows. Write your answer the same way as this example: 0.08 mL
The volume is 1 mL
